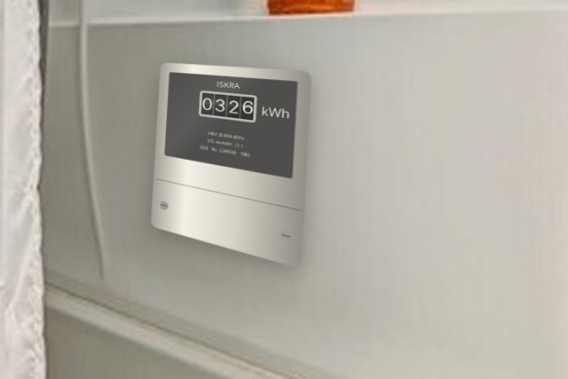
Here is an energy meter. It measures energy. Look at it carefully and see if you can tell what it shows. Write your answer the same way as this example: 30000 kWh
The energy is 326 kWh
